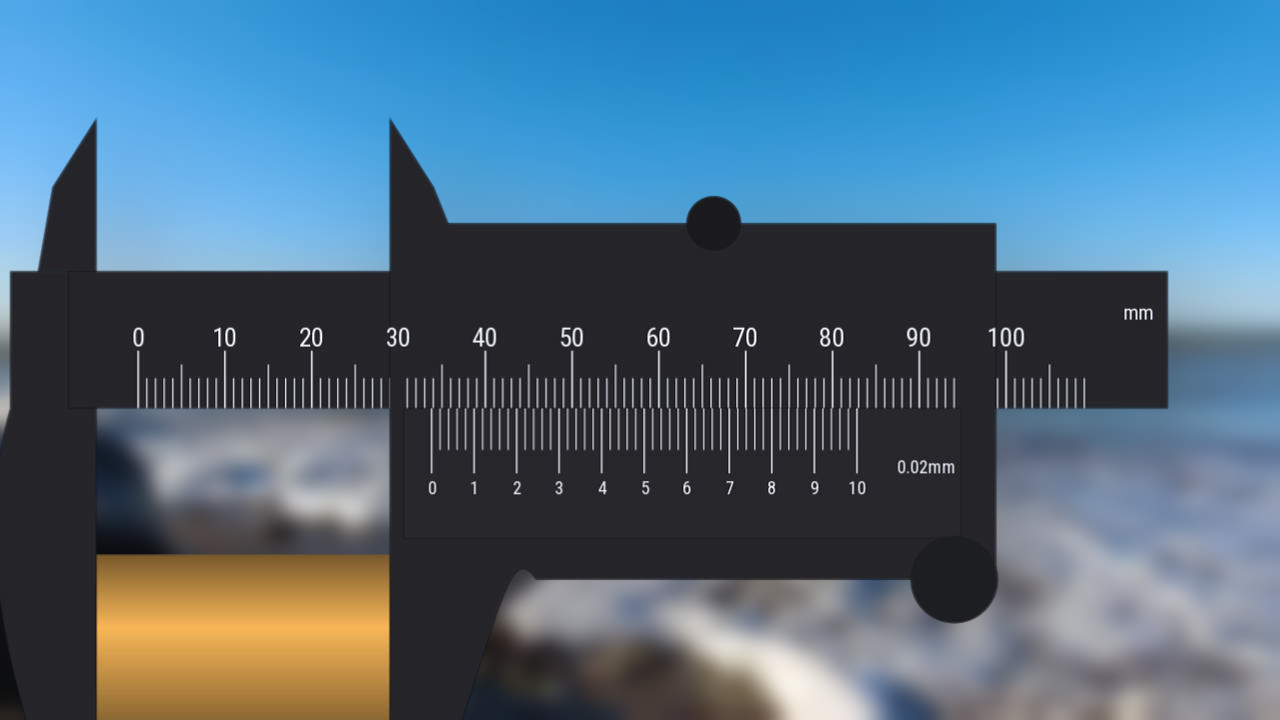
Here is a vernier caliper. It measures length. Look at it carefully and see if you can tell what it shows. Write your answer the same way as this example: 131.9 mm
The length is 33.8 mm
